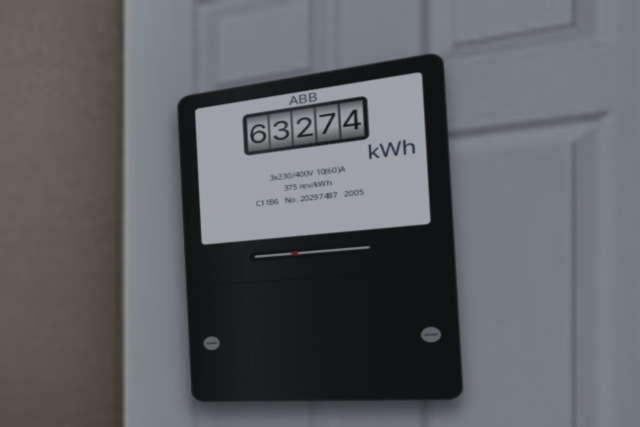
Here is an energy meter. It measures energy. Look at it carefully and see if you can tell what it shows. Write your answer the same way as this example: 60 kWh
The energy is 63274 kWh
